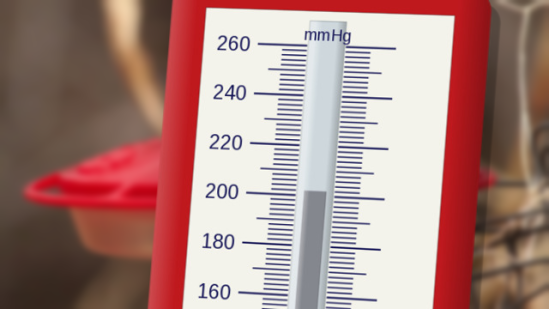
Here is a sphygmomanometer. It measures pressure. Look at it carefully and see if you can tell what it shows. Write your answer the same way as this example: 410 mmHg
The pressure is 202 mmHg
